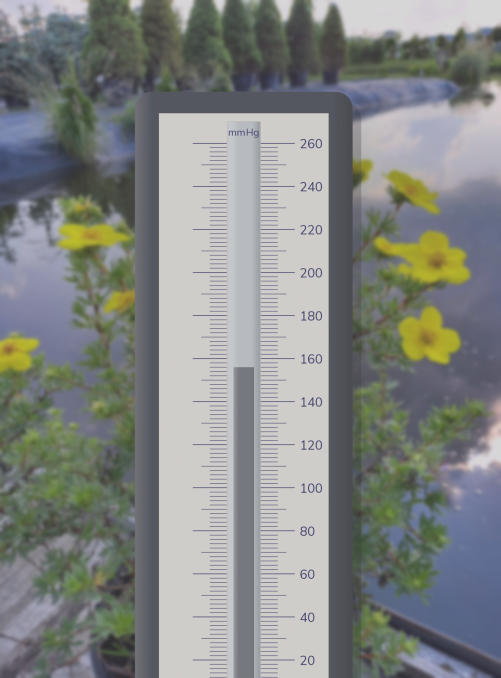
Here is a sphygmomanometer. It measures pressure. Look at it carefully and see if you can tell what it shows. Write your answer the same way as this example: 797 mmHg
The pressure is 156 mmHg
